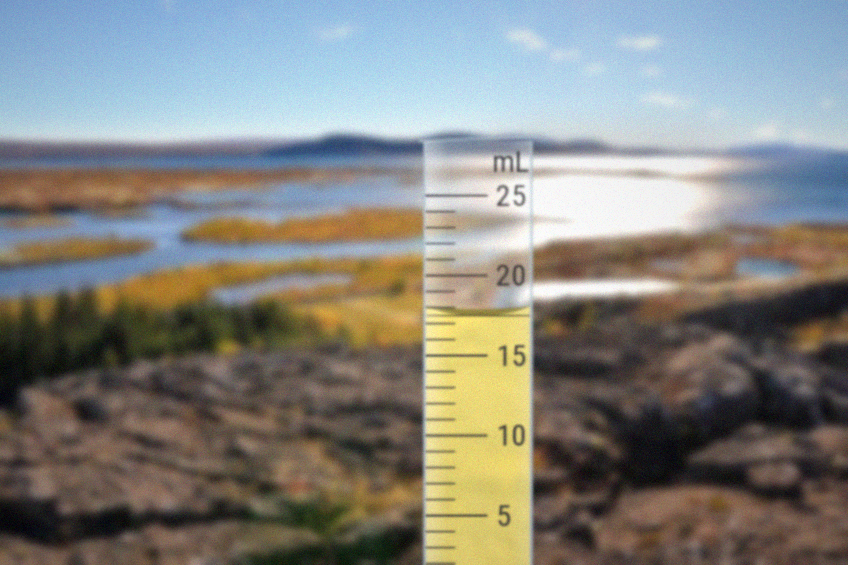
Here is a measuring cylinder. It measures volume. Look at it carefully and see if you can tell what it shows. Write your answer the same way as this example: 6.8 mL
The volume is 17.5 mL
